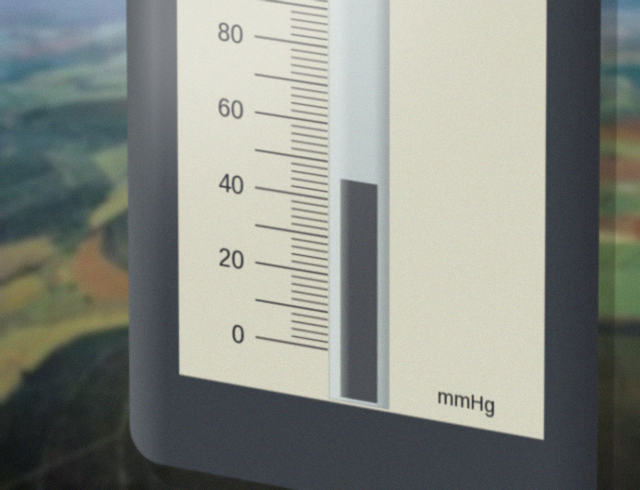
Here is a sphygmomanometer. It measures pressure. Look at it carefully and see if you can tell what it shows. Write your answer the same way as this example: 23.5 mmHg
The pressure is 46 mmHg
